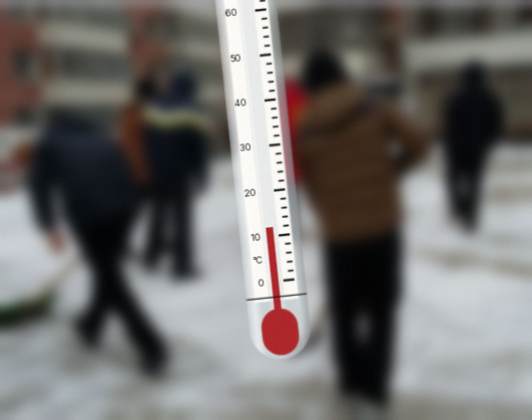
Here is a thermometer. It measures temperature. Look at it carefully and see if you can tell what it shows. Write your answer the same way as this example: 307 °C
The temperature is 12 °C
